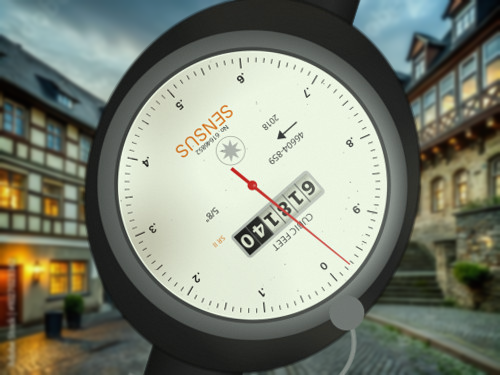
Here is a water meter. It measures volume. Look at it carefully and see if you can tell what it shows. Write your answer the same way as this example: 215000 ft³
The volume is 618139.97 ft³
